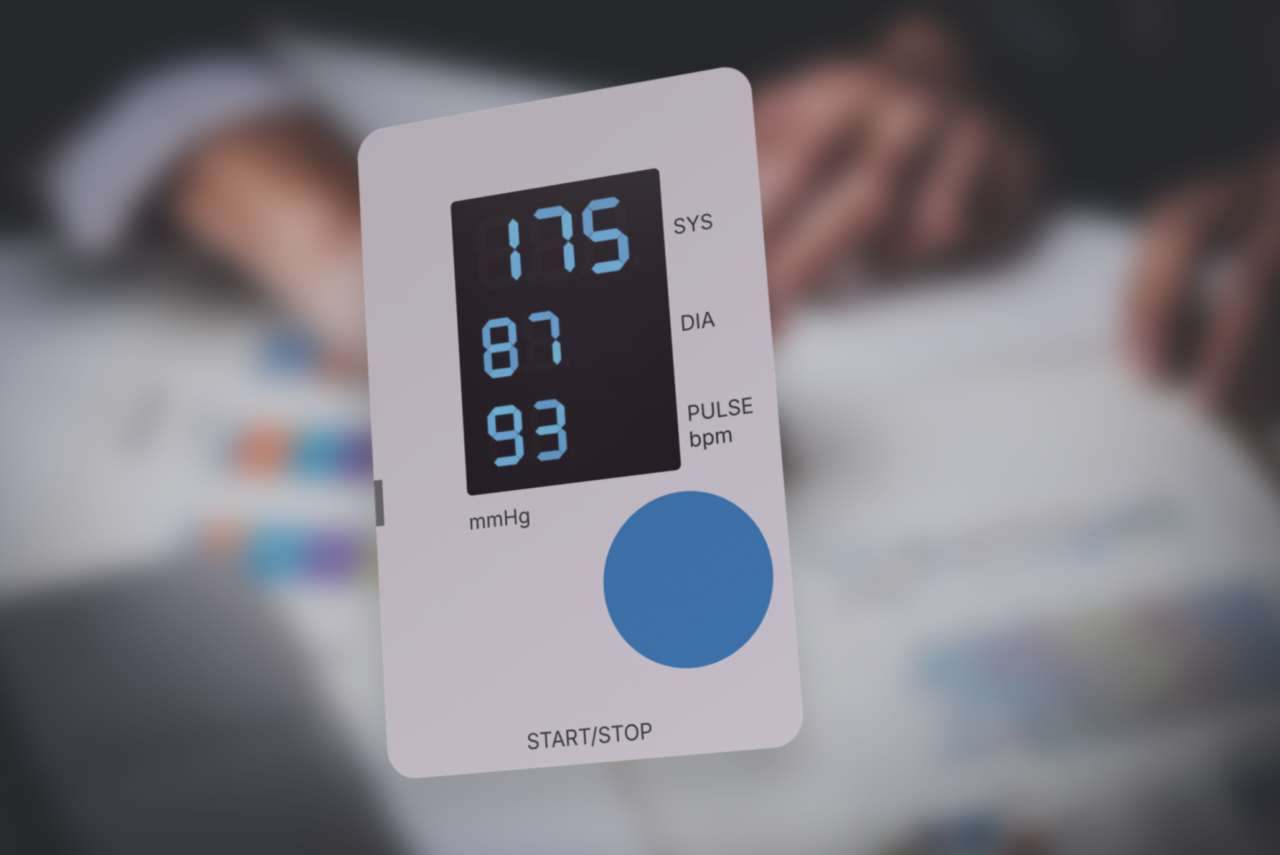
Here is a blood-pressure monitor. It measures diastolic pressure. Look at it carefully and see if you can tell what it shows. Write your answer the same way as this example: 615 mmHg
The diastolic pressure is 87 mmHg
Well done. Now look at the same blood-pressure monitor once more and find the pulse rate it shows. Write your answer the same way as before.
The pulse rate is 93 bpm
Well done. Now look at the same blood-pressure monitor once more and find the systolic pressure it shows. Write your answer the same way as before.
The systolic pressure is 175 mmHg
